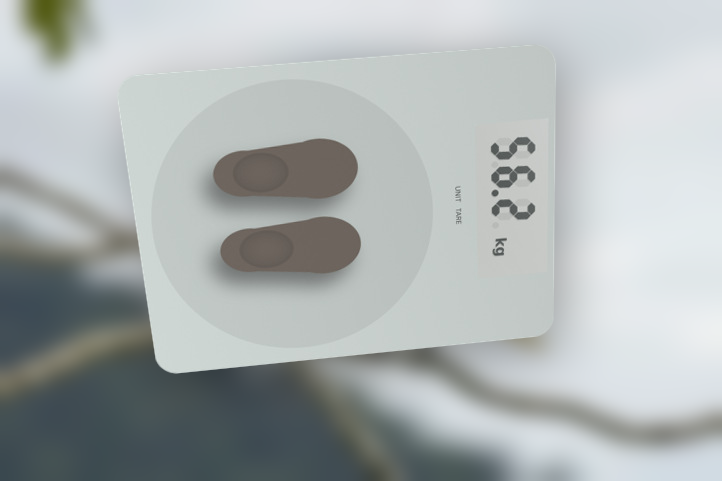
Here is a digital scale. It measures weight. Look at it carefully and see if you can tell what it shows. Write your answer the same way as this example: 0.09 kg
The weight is 56.2 kg
